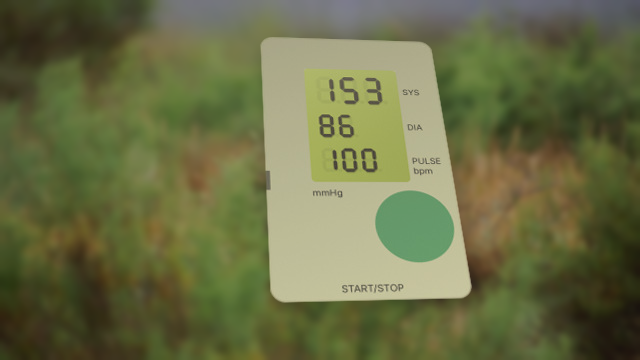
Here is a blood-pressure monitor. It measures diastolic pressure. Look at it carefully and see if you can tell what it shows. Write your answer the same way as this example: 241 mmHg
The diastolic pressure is 86 mmHg
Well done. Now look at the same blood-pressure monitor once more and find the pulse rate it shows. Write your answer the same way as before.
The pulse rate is 100 bpm
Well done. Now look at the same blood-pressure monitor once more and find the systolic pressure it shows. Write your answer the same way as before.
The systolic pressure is 153 mmHg
